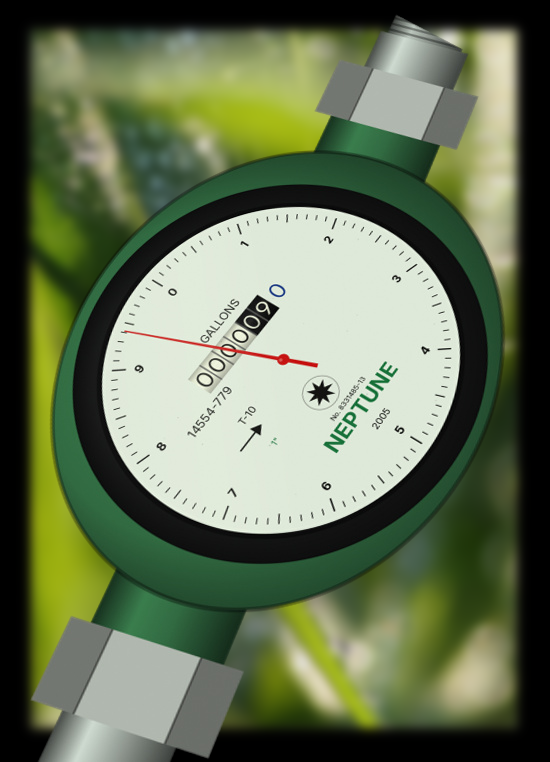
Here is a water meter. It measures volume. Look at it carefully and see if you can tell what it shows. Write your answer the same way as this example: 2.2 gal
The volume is 89.4 gal
